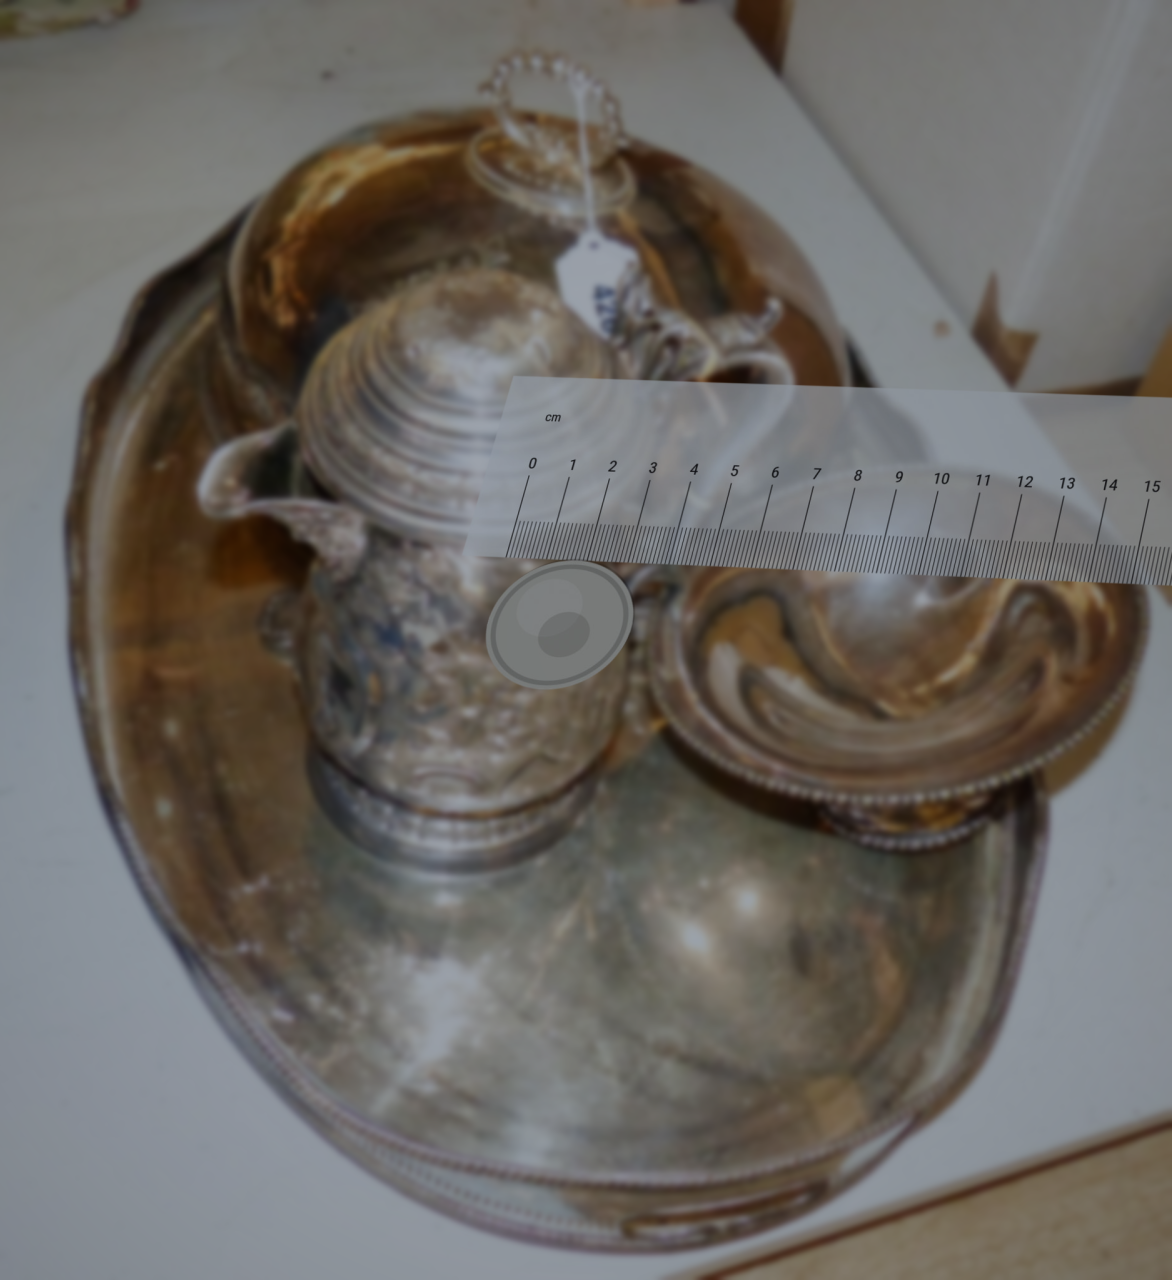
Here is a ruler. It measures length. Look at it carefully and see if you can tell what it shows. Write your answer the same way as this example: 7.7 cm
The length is 3.5 cm
